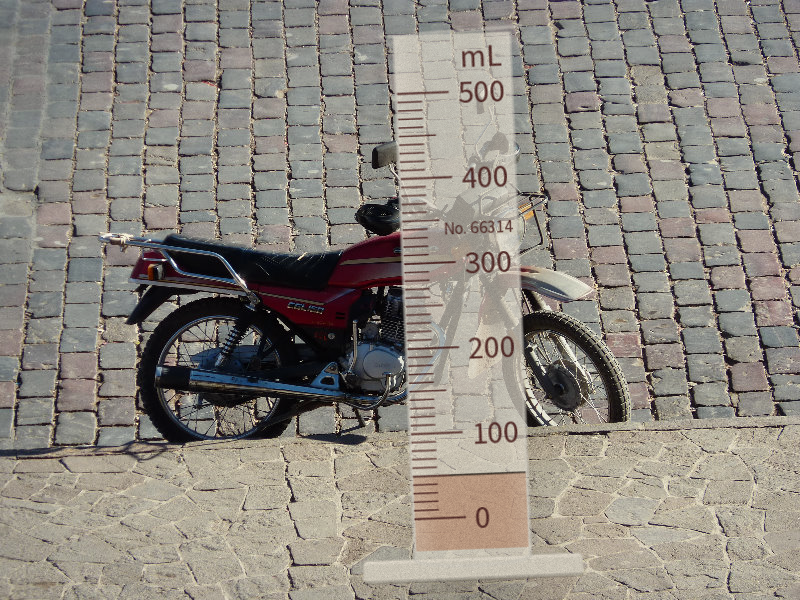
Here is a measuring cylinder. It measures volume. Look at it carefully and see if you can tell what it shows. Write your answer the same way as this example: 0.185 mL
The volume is 50 mL
